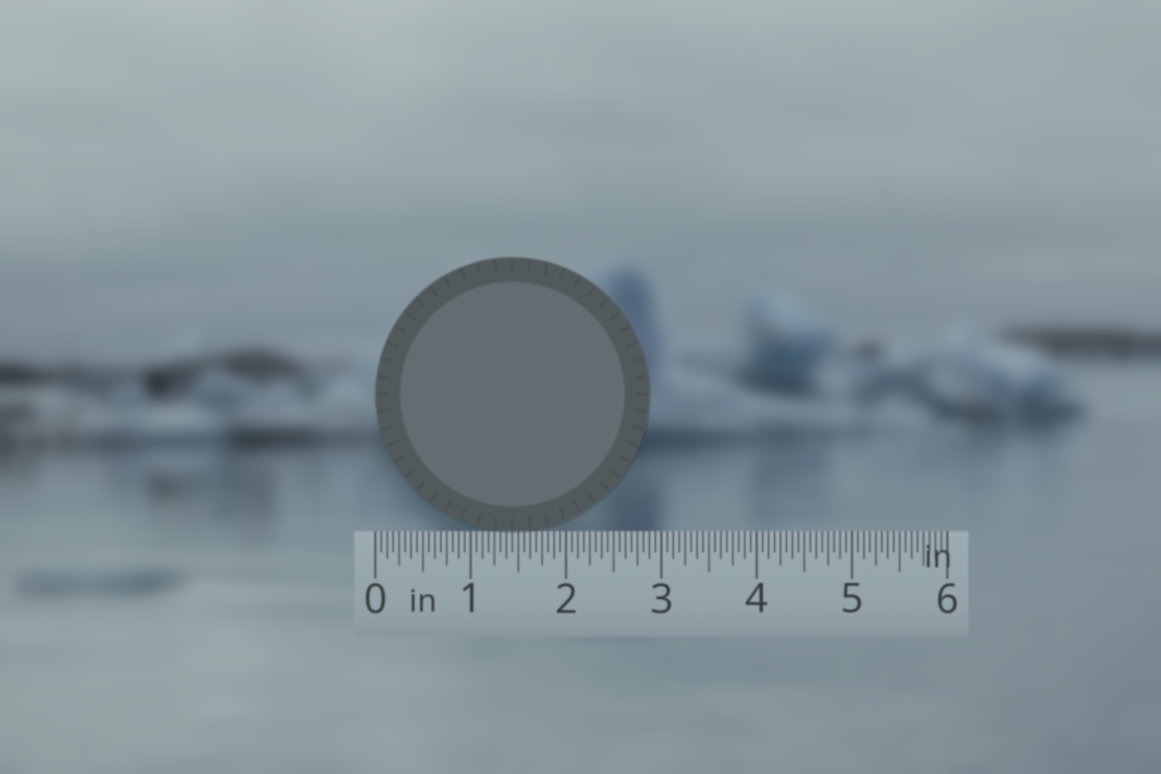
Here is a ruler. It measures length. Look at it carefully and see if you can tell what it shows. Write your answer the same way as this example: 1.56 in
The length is 2.875 in
